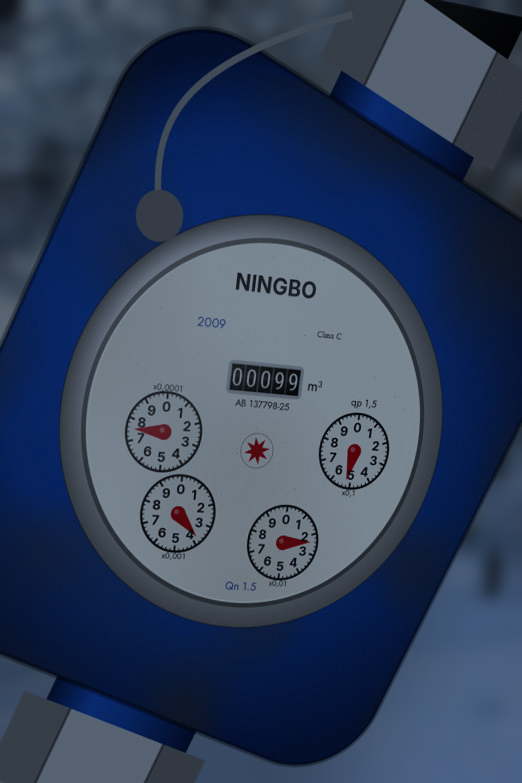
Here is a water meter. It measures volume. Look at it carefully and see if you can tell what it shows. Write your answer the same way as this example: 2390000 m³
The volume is 99.5237 m³
